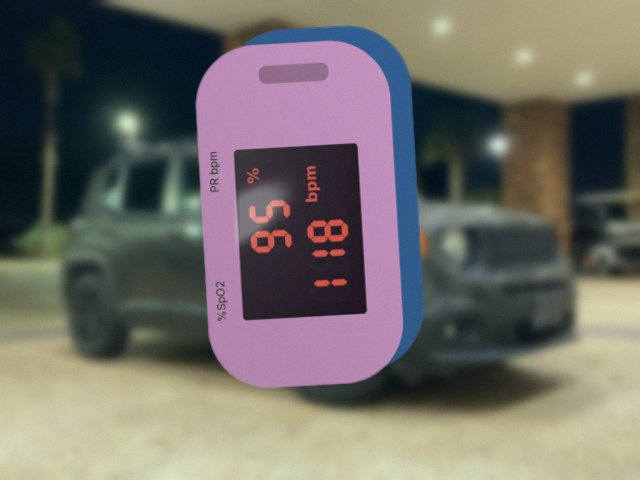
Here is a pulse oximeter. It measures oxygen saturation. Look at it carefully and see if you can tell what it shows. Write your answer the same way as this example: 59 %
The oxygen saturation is 95 %
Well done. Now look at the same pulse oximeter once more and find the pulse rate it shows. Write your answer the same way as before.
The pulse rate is 118 bpm
